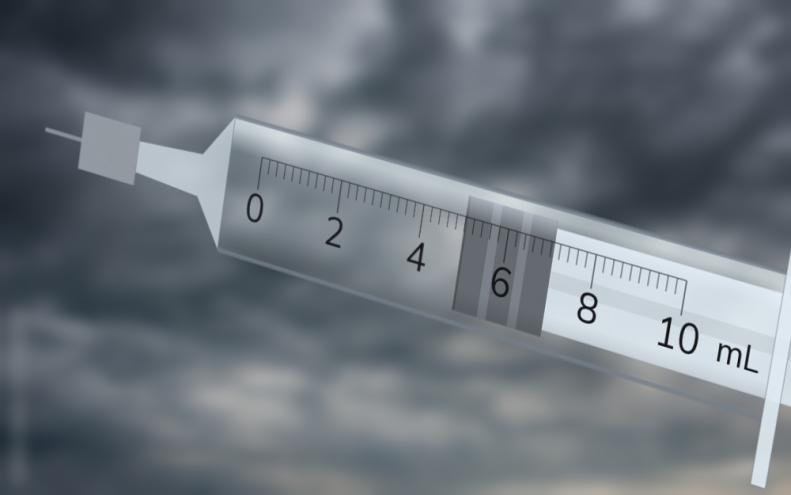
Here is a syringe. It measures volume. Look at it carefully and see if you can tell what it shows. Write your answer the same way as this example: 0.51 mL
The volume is 5 mL
